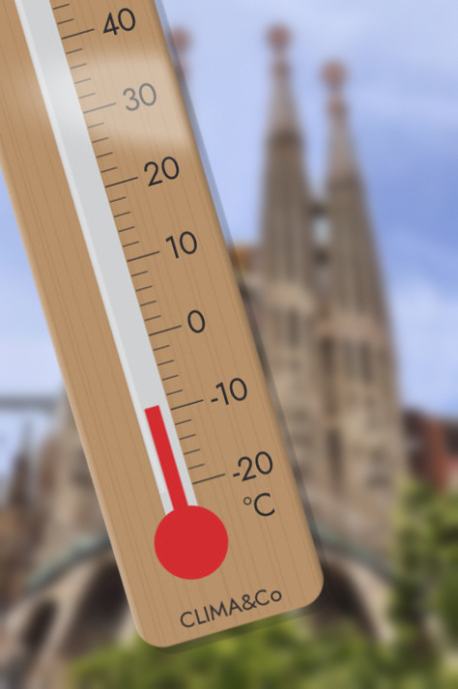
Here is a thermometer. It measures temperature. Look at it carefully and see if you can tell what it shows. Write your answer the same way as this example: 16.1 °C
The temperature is -9 °C
